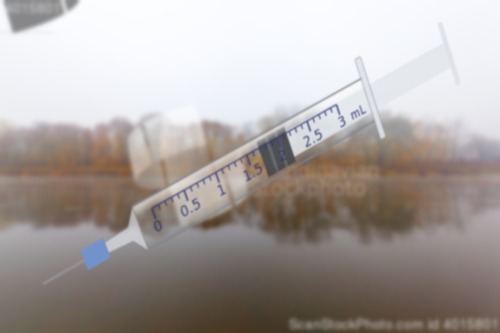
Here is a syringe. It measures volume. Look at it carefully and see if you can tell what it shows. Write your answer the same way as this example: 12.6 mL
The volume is 1.7 mL
